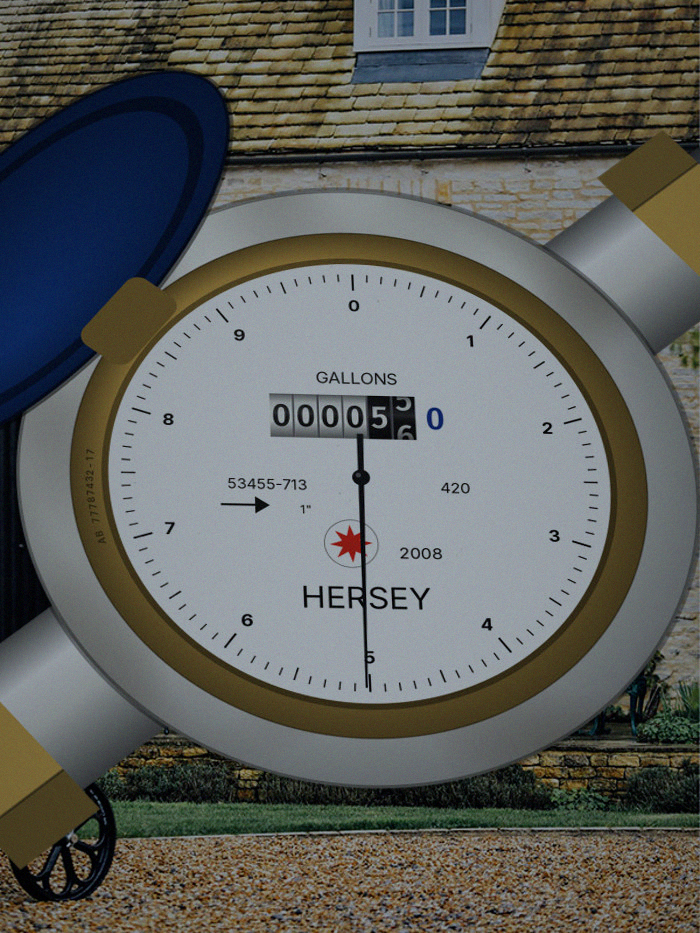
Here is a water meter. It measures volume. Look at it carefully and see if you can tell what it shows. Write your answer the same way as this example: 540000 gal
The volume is 555.0 gal
